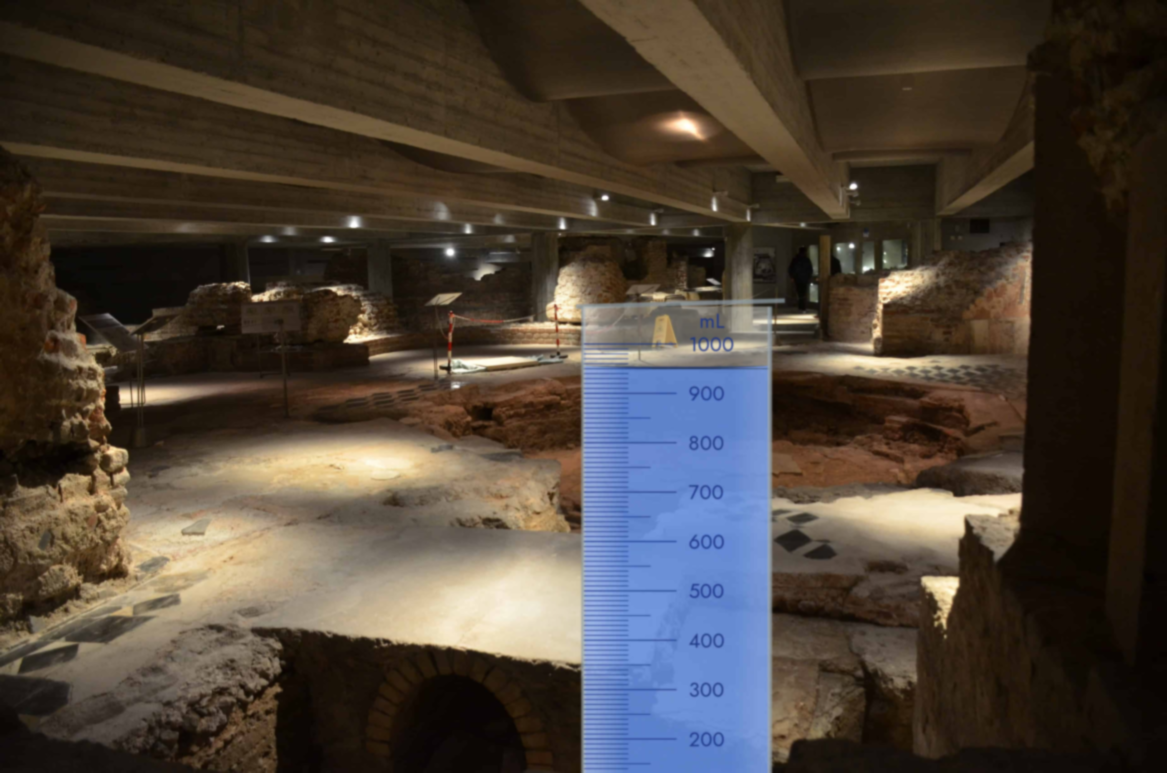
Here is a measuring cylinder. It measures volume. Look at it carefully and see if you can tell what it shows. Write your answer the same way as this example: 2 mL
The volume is 950 mL
